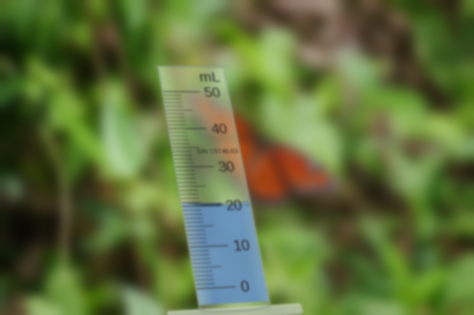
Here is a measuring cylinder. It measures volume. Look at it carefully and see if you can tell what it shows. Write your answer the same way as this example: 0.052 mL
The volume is 20 mL
